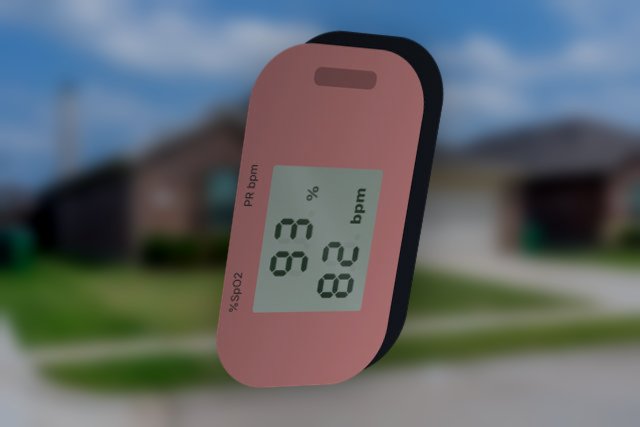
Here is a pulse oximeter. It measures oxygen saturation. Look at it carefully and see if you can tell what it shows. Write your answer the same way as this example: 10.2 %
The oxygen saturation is 93 %
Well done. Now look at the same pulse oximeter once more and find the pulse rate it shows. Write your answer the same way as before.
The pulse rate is 82 bpm
